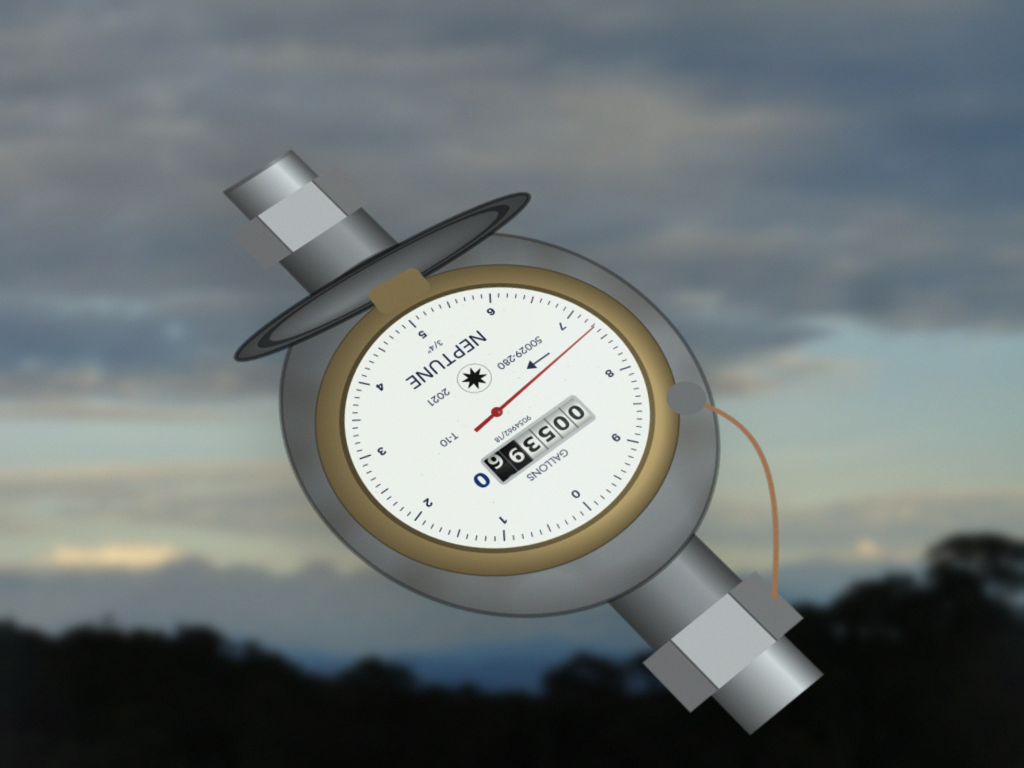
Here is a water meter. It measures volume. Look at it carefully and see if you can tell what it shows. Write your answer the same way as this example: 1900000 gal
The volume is 53957.3 gal
